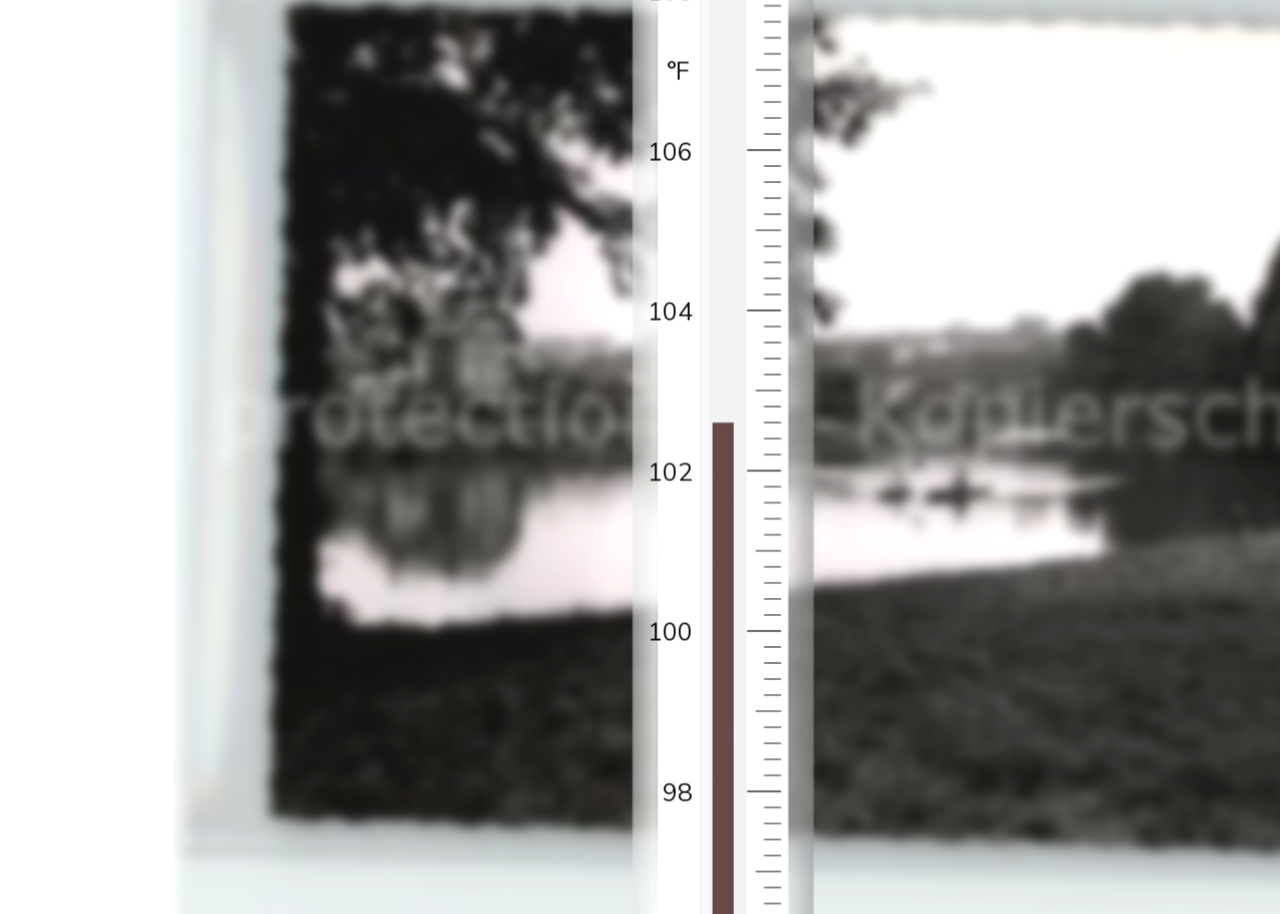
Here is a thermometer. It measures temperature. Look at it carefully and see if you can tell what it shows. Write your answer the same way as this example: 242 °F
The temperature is 102.6 °F
